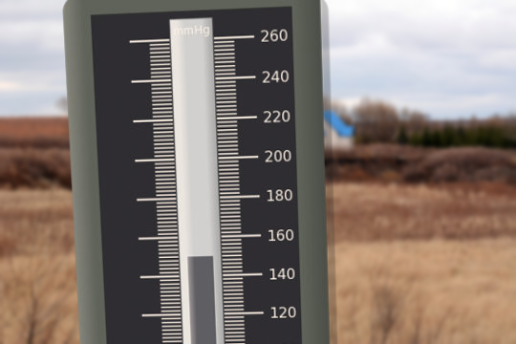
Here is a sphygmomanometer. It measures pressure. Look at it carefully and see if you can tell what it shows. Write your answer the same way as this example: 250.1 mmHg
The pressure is 150 mmHg
